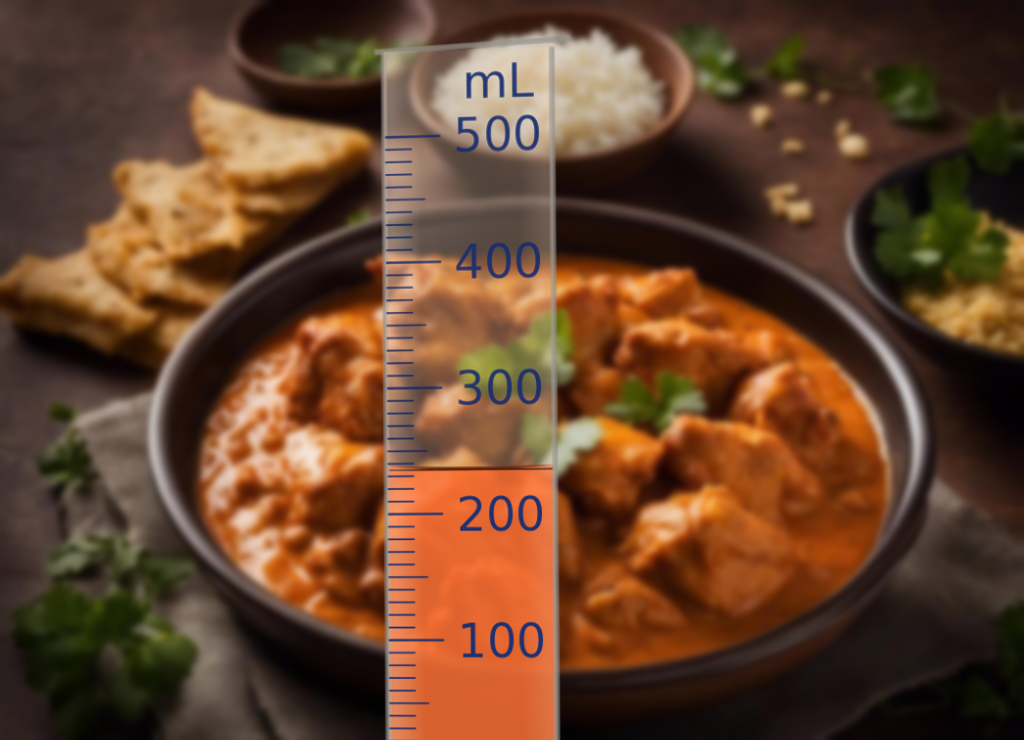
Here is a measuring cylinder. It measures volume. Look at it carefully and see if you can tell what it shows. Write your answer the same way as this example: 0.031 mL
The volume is 235 mL
